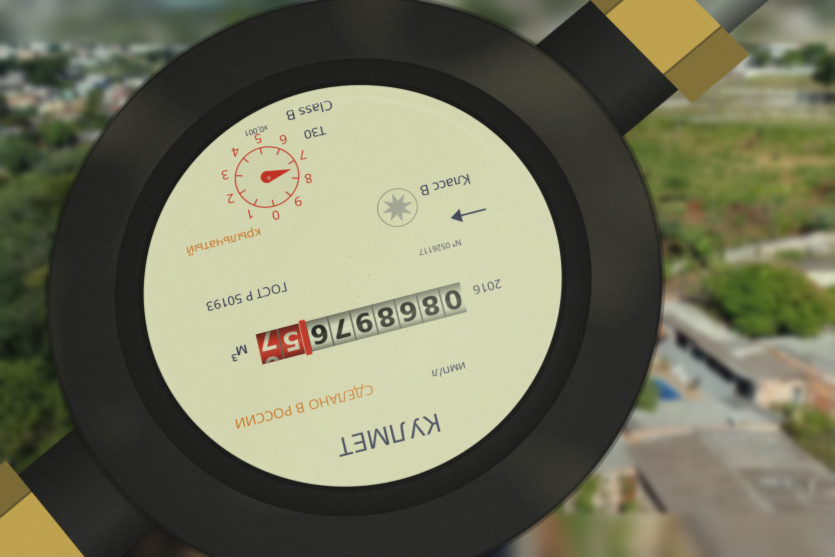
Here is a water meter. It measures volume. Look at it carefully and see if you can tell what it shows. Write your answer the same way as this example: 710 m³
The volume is 868976.567 m³
